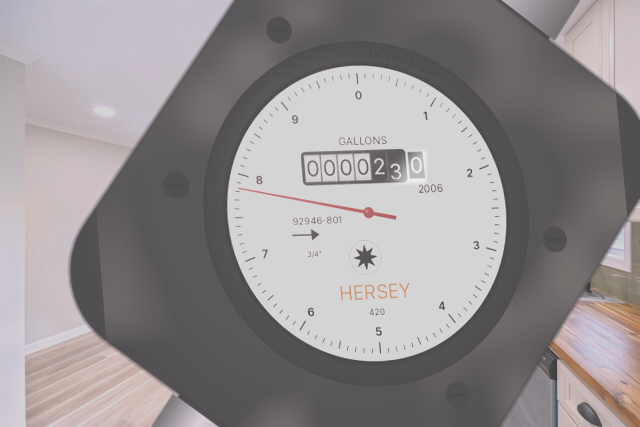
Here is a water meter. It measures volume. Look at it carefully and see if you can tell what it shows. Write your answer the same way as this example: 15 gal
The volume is 227.8 gal
